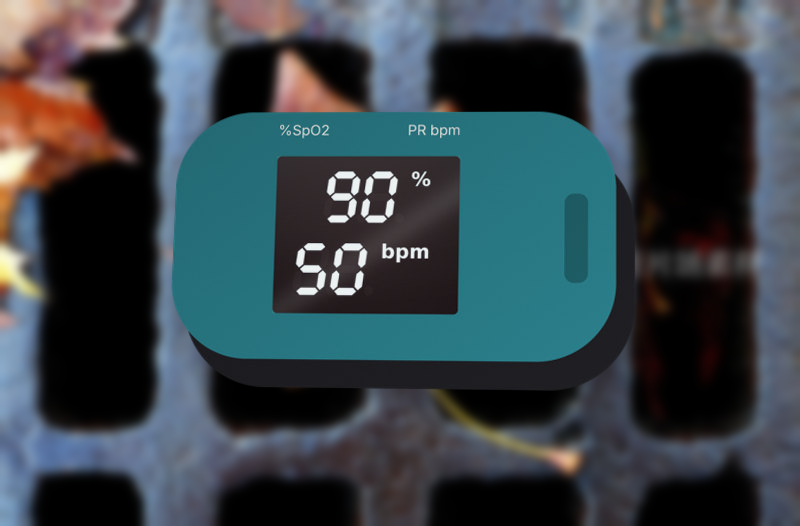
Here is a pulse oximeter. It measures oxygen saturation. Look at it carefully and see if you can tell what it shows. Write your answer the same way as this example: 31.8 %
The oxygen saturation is 90 %
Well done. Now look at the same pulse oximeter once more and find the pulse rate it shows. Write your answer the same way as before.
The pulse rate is 50 bpm
